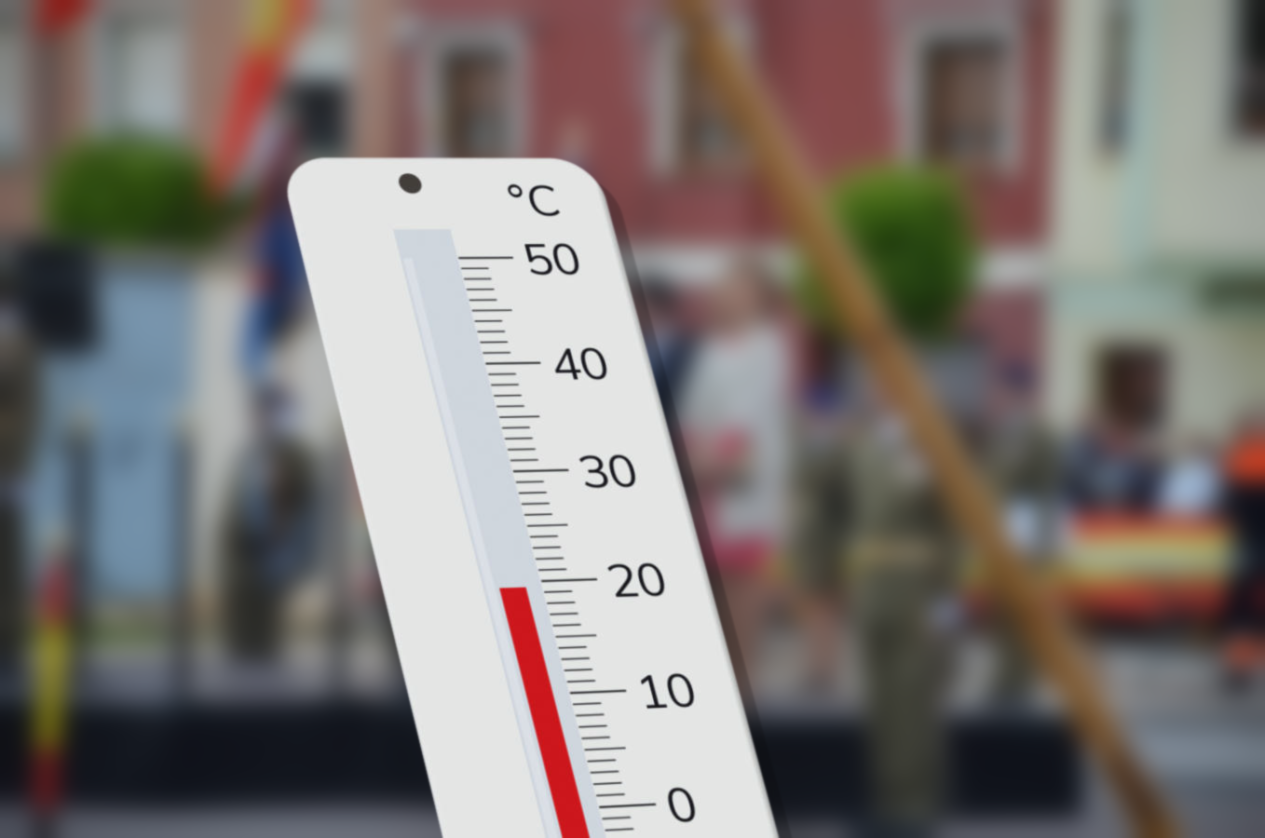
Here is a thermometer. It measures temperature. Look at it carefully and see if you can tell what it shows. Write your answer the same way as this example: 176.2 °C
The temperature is 19.5 °C
